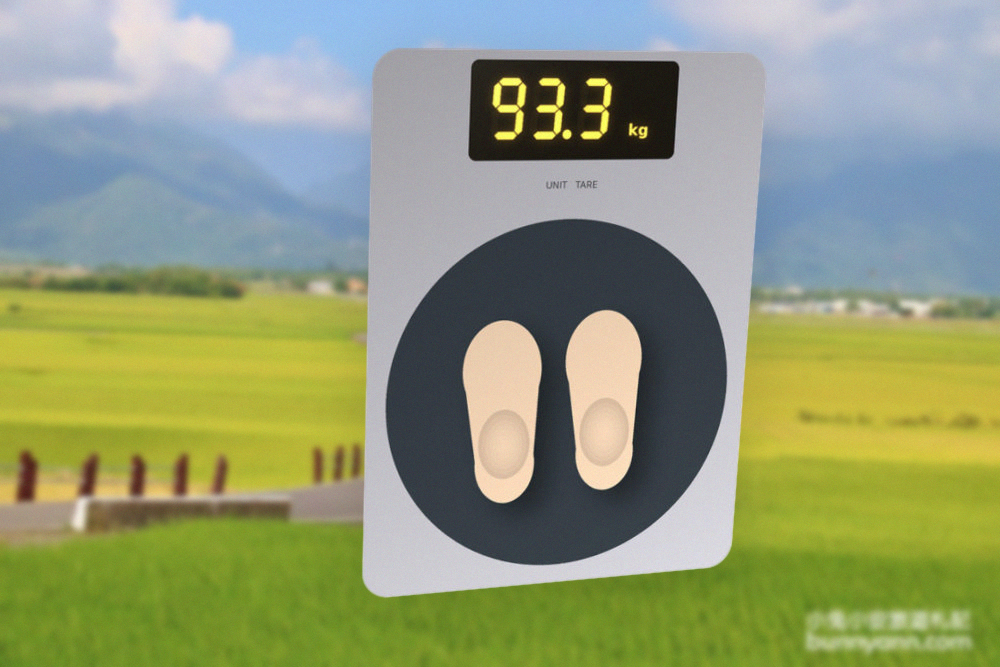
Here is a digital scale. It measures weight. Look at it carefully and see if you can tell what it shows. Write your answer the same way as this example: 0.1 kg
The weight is 93.3 kg
